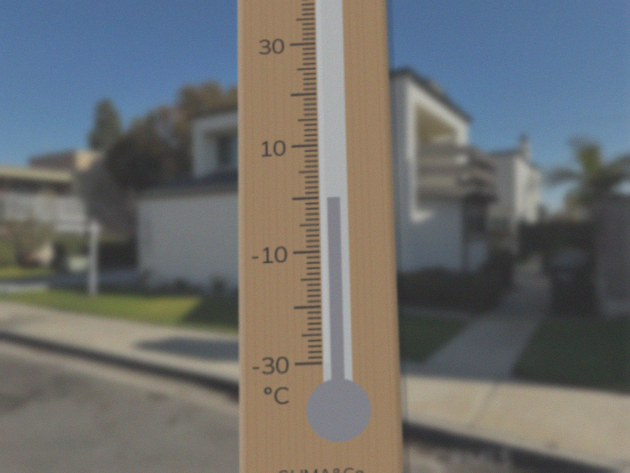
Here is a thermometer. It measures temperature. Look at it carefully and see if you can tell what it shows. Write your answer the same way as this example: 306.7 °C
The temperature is 0 °C
